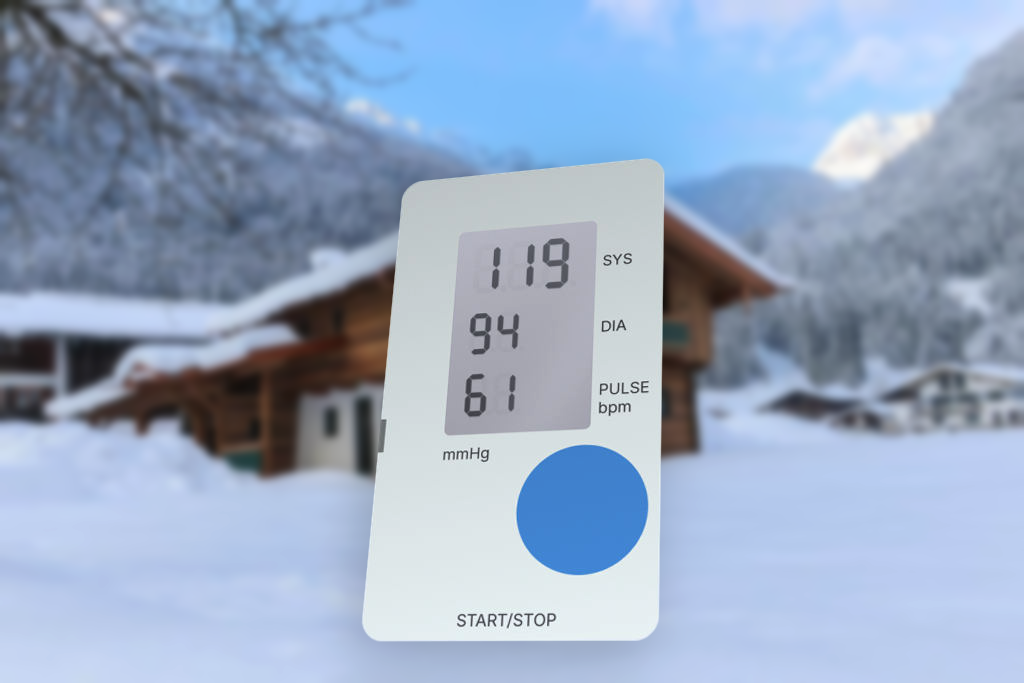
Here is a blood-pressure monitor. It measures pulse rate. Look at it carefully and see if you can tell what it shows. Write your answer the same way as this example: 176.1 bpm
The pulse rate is 61 bpm
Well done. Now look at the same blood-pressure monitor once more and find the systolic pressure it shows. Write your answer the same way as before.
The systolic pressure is 119 mmHg
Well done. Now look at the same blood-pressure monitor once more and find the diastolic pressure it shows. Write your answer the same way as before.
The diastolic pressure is 94 mmHg
